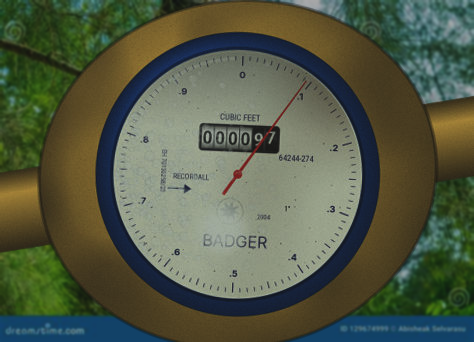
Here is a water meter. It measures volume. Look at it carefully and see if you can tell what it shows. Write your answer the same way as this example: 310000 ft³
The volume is 97.09 ft³
